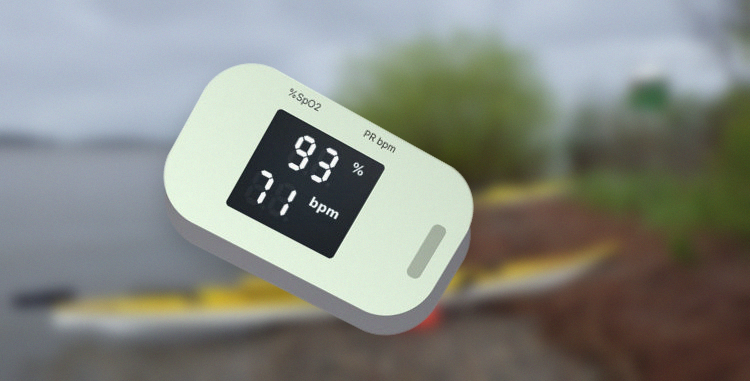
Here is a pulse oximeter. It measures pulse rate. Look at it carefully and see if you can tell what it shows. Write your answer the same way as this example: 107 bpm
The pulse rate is 71 bpm
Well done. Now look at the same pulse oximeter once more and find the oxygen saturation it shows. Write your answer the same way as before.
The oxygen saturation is 93 %
